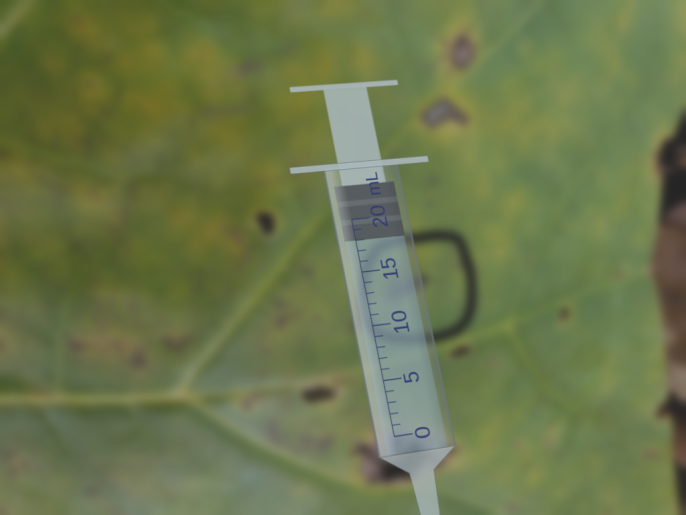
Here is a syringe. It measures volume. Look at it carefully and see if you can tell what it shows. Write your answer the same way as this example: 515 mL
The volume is 18 mL
